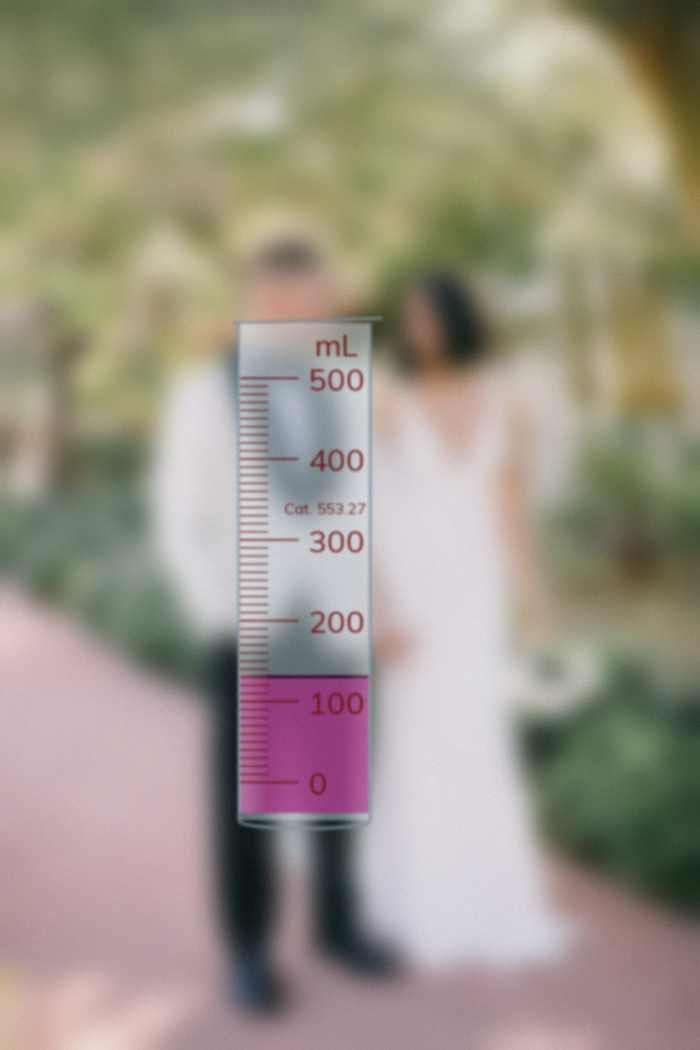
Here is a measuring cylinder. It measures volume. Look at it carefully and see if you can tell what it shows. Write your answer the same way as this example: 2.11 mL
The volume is 130 mL
